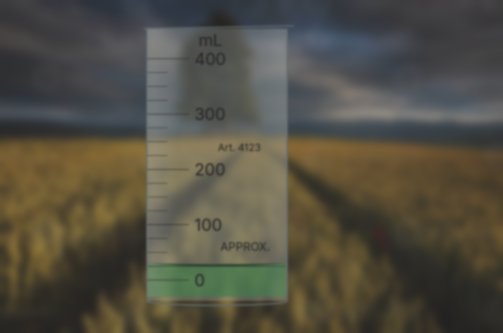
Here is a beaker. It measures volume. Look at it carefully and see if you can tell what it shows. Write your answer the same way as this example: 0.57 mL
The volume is 25 mL
